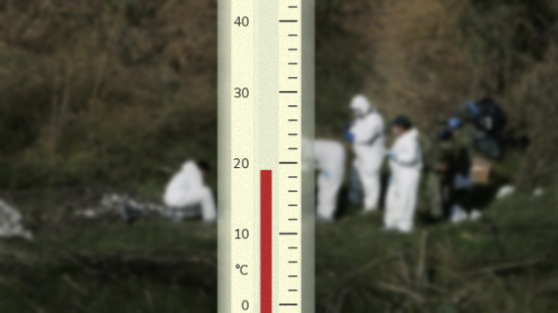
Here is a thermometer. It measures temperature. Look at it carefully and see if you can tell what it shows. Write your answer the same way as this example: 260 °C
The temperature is 19 °C
